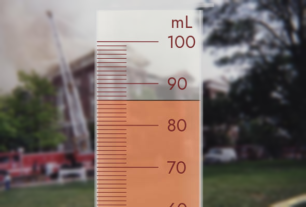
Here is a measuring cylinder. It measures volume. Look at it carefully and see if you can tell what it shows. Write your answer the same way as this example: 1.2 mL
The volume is 86 mL
